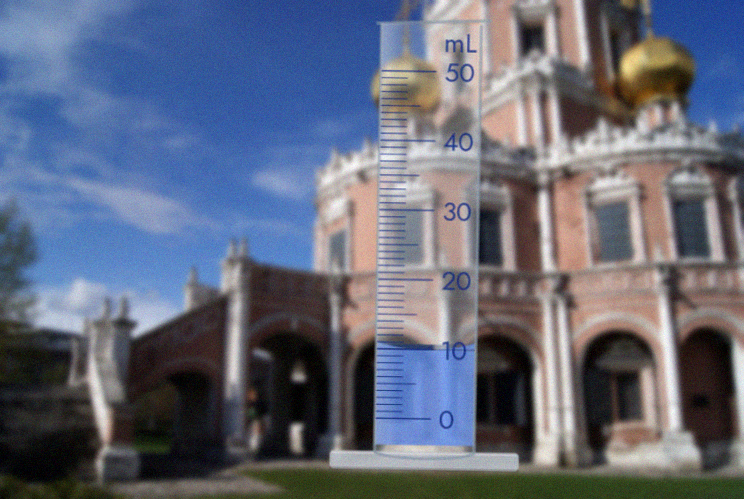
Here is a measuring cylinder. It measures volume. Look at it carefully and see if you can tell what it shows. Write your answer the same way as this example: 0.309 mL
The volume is 10 mL
